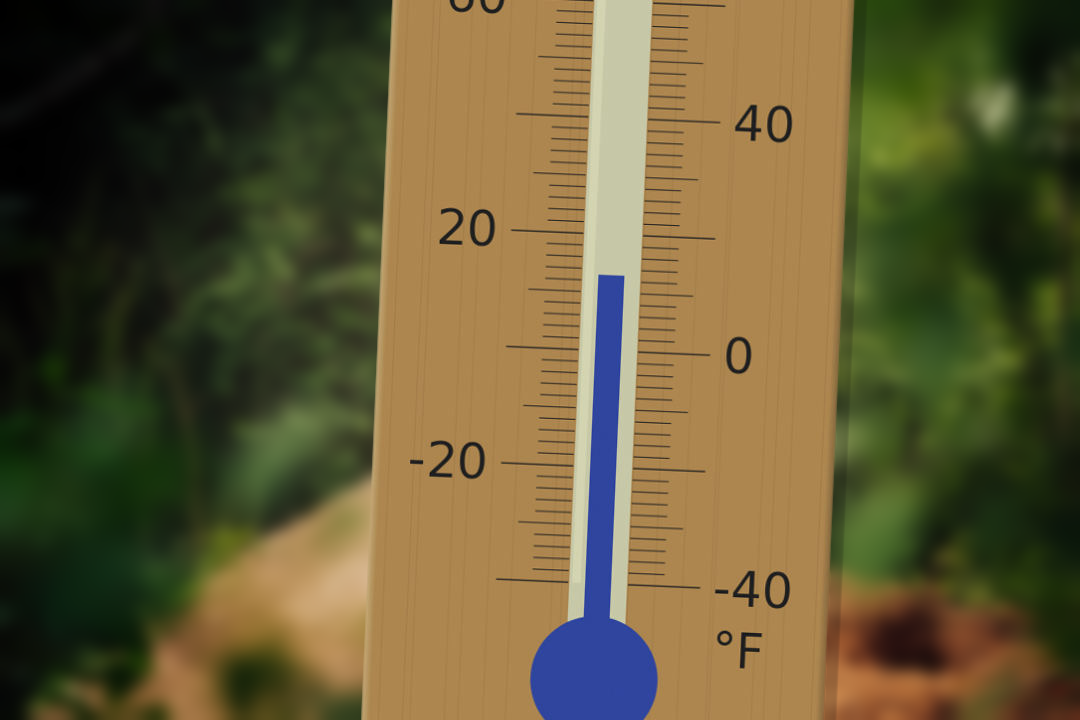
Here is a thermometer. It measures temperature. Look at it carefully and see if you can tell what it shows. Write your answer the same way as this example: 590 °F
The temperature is 13 °F
